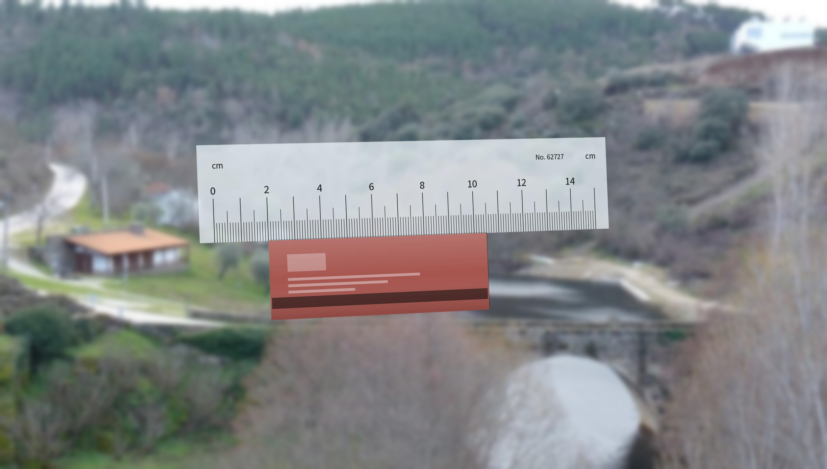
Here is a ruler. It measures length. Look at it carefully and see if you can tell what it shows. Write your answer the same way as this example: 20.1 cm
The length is 8.5 cm
